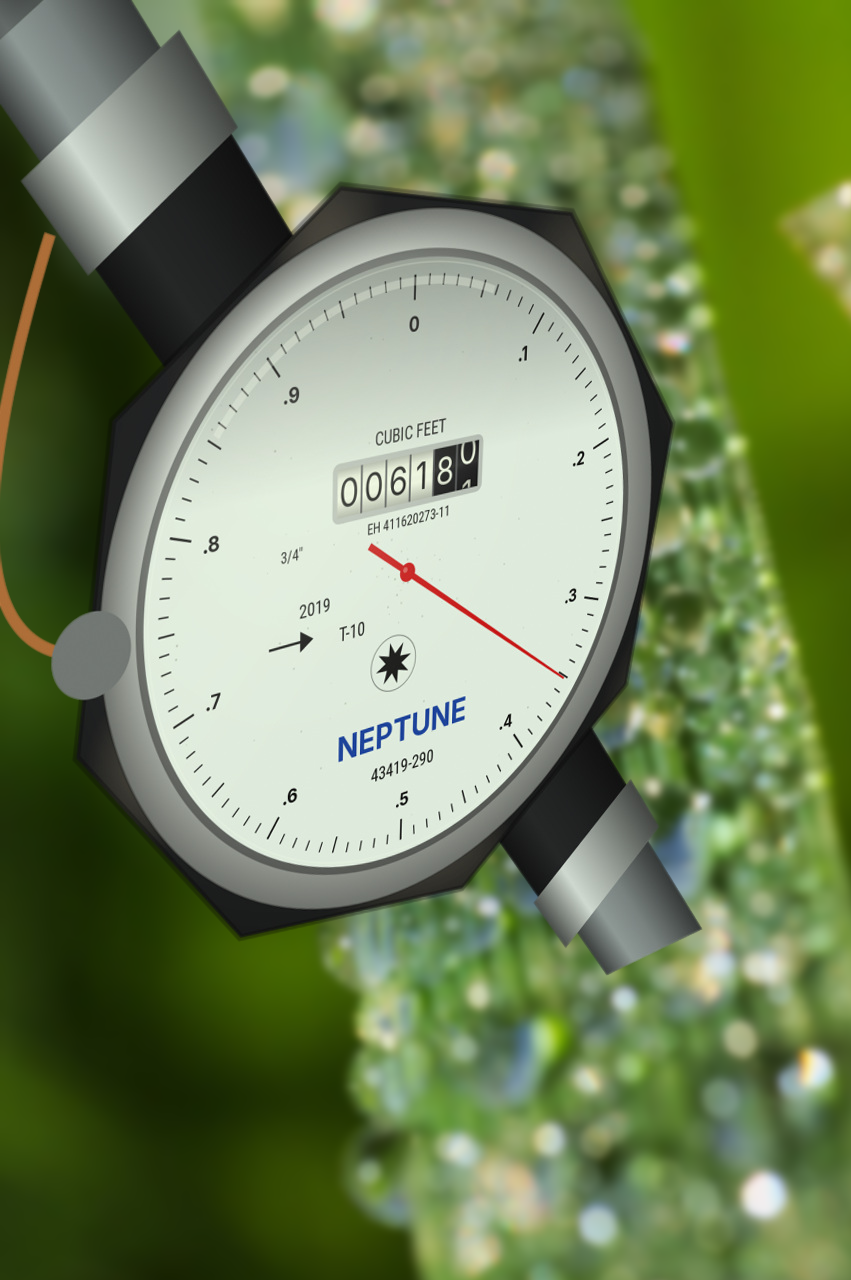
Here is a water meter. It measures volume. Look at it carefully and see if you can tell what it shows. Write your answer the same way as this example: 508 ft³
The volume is 6180.35 ft³
